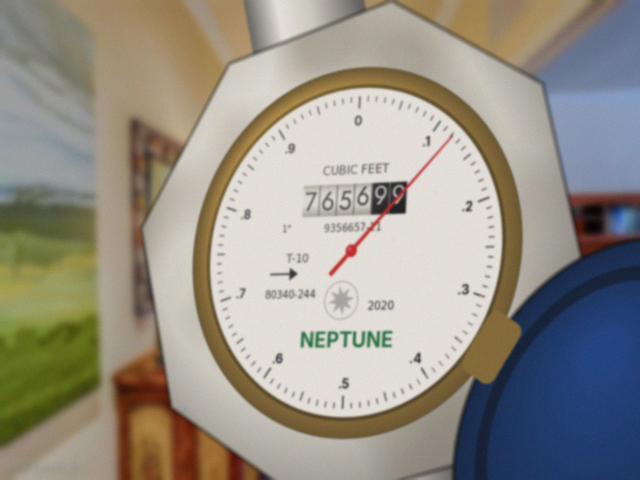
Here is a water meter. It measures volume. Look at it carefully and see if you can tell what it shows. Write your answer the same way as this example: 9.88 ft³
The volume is 765699.12 ft³
